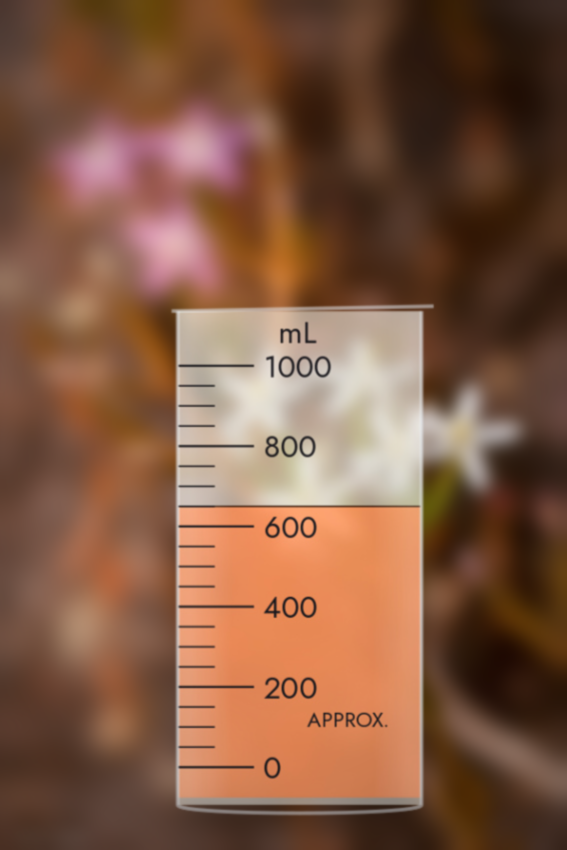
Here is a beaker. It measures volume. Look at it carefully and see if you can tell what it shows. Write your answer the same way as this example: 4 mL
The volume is 650 mL
